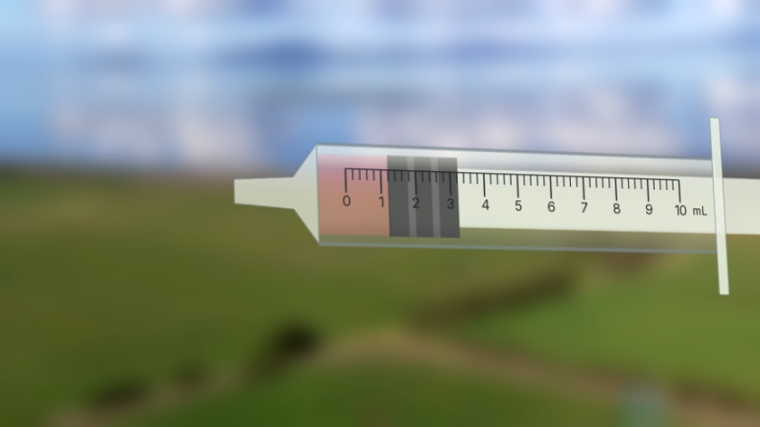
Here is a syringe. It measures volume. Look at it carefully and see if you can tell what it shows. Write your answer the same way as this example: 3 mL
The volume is 1.2 mL
